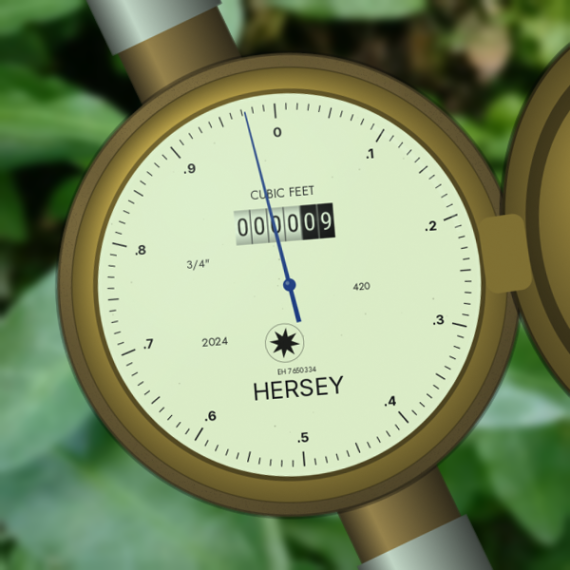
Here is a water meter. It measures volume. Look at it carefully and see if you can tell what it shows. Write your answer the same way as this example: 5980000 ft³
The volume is 8.97 ft³
